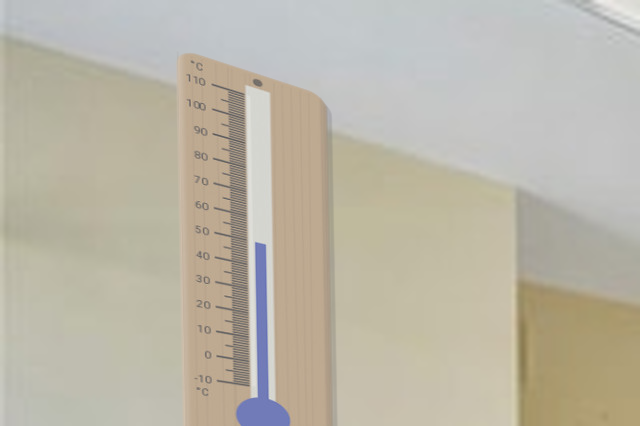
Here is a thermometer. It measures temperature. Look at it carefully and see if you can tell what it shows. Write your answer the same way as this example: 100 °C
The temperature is 50 °C
